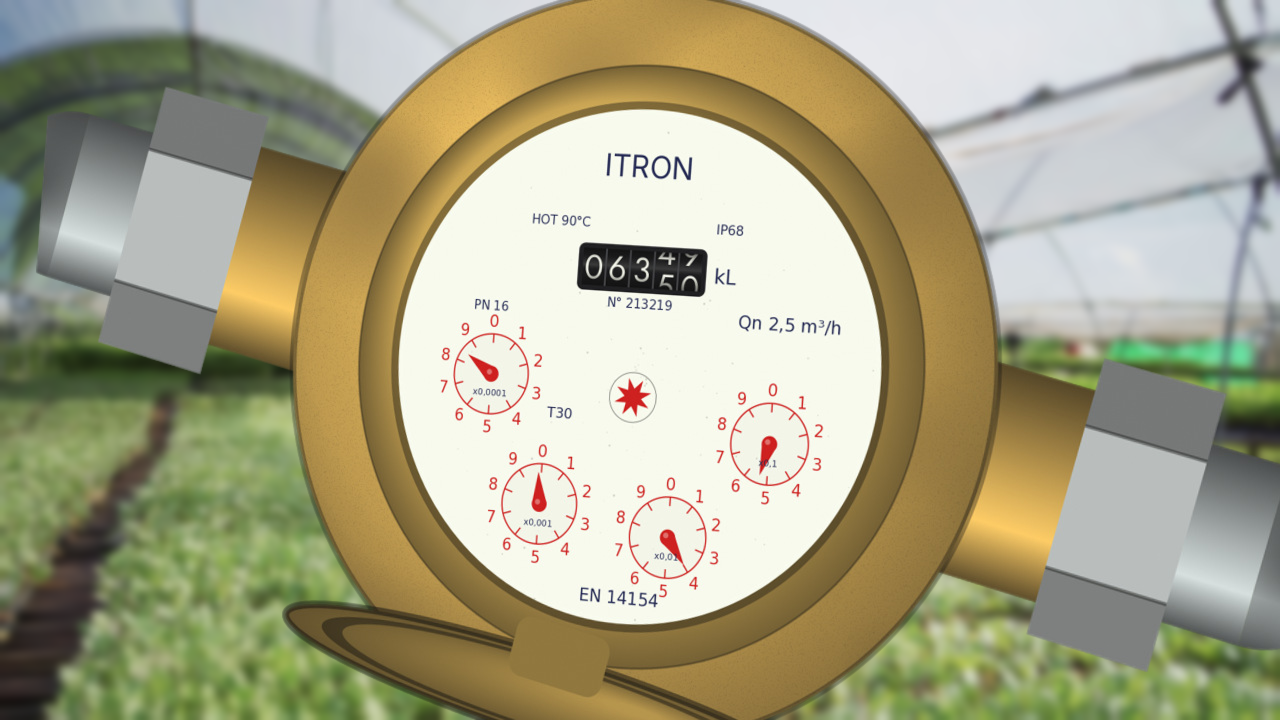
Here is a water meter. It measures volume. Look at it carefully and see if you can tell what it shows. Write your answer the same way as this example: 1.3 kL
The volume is 6349.5398 kL
